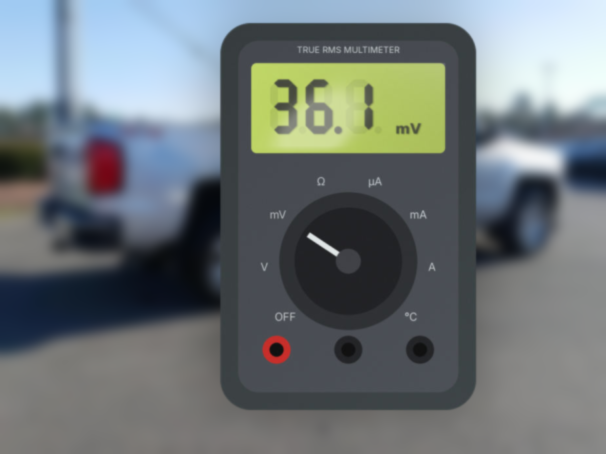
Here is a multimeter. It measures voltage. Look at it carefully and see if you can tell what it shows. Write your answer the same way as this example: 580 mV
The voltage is 36.1 mV
